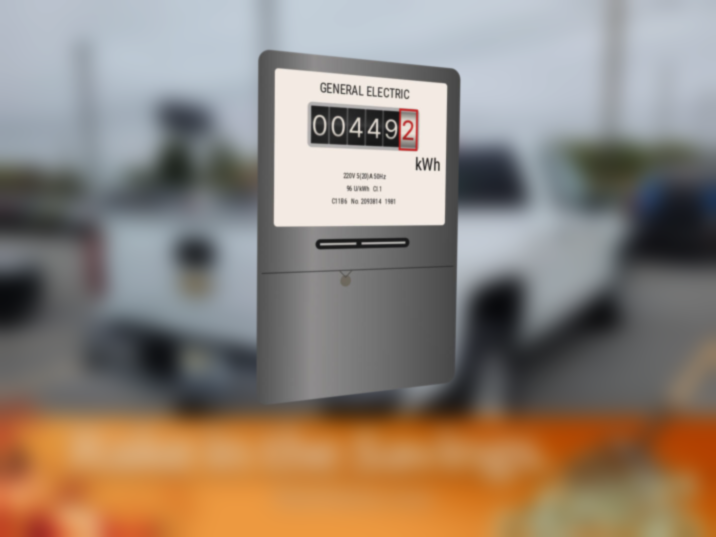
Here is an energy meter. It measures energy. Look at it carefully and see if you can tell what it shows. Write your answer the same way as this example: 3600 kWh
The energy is 449.2 kWh
